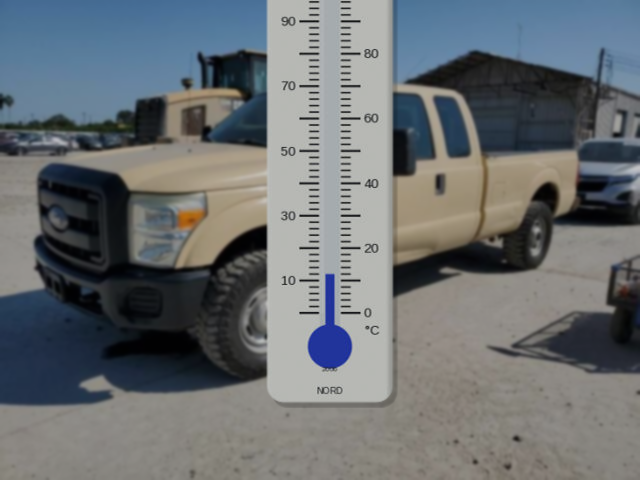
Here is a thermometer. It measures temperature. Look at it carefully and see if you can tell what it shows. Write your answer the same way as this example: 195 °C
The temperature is 12 °C
